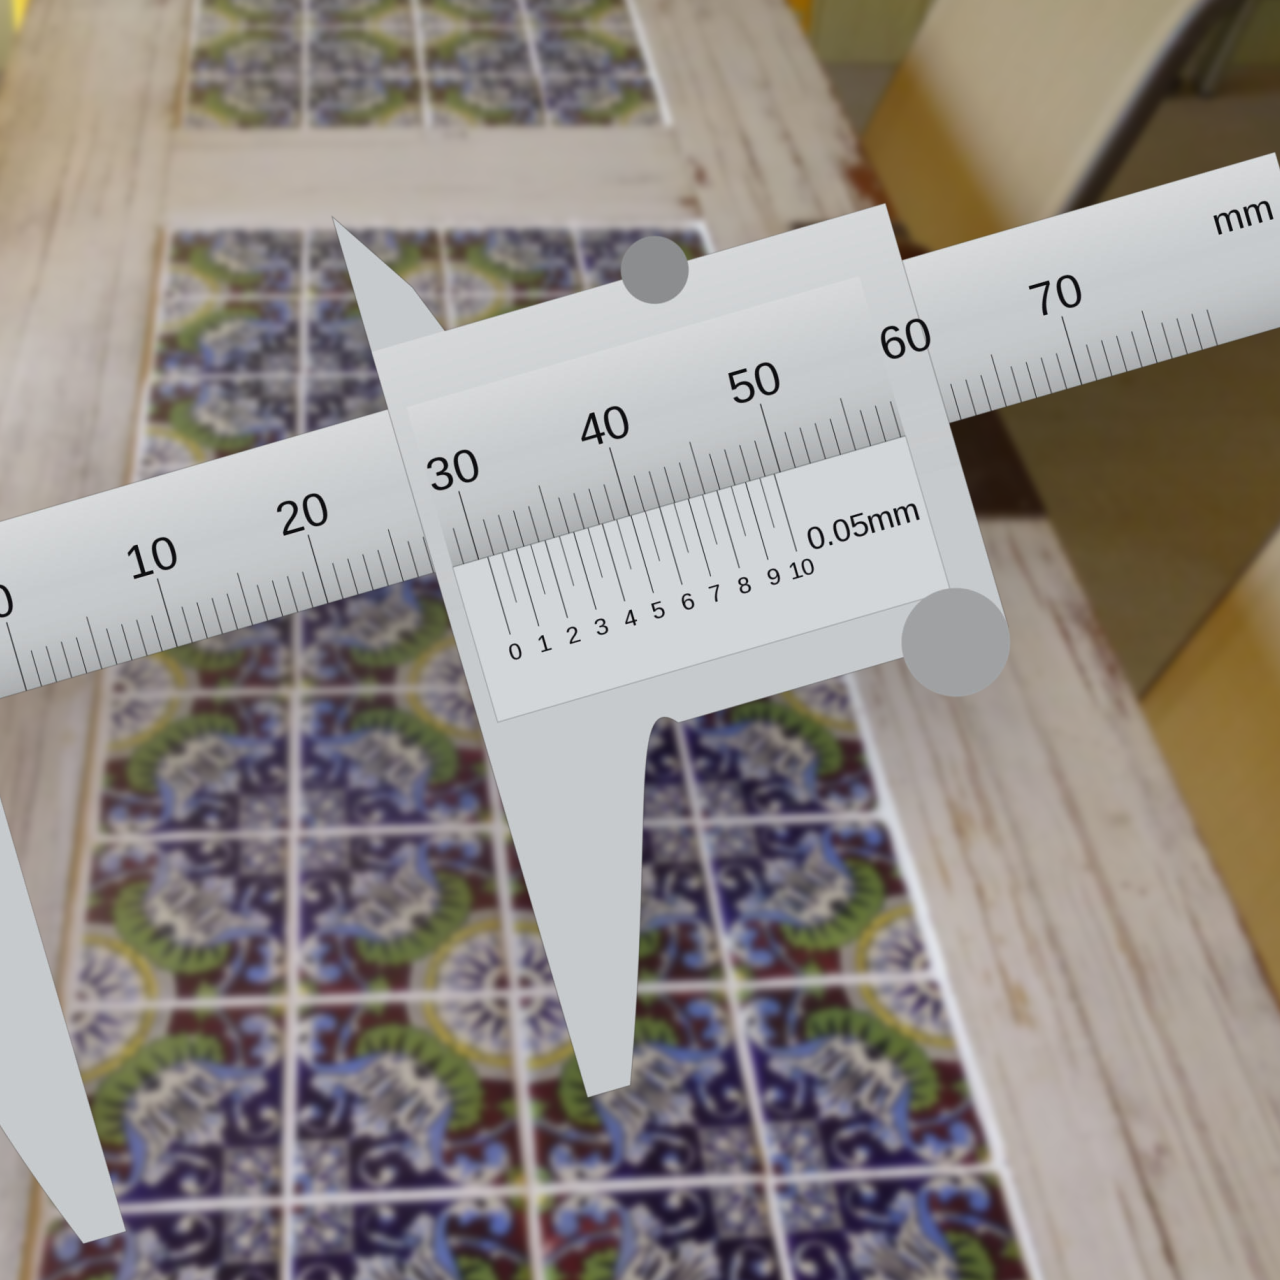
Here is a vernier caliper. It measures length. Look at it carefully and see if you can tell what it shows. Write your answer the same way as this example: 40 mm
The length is 30.6 mm
